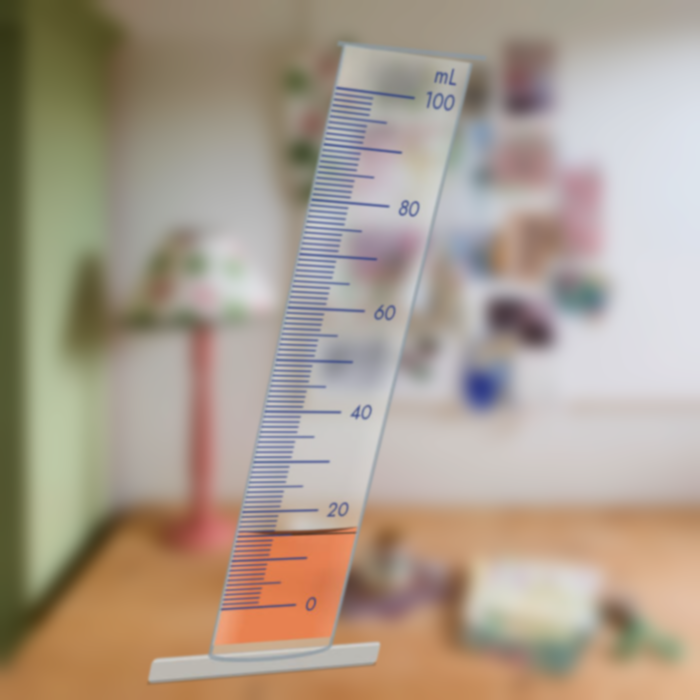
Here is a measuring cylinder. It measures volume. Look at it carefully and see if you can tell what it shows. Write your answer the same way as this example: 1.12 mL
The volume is 15 mL
